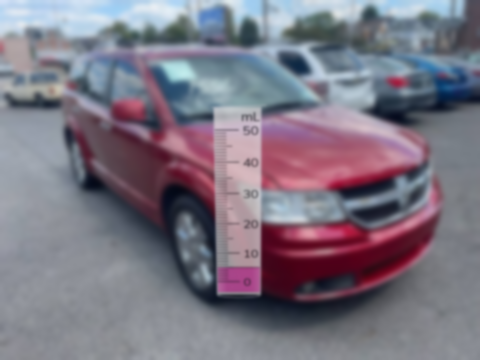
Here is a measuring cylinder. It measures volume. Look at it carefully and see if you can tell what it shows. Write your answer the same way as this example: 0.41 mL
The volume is 5 mL
